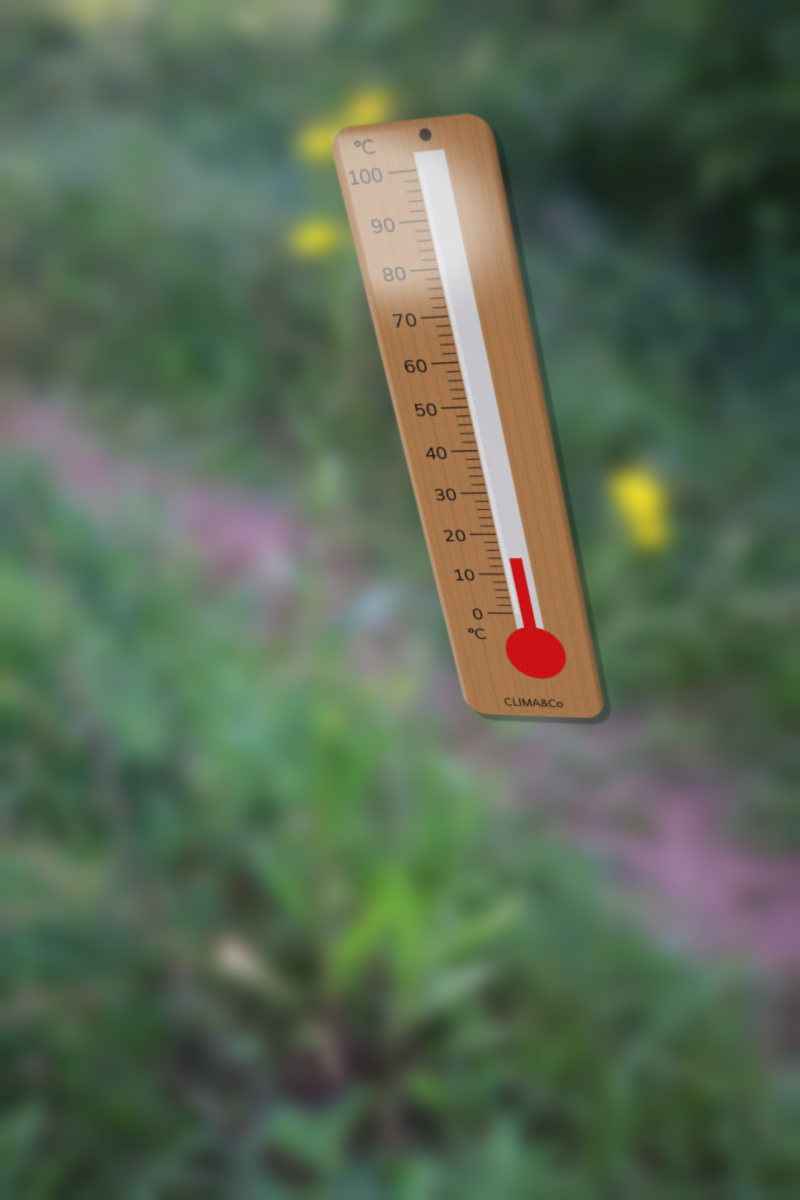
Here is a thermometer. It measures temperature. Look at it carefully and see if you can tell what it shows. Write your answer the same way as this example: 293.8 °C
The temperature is 14 °C
